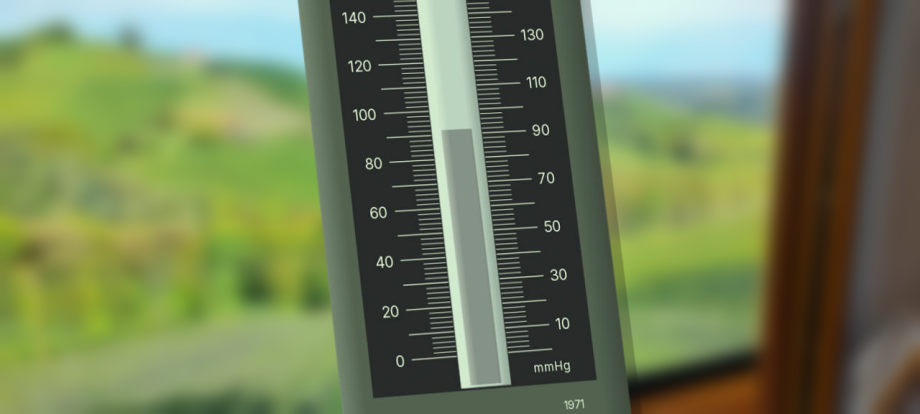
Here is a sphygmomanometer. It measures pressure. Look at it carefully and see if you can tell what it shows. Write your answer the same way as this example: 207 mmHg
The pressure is 92 mmHg
